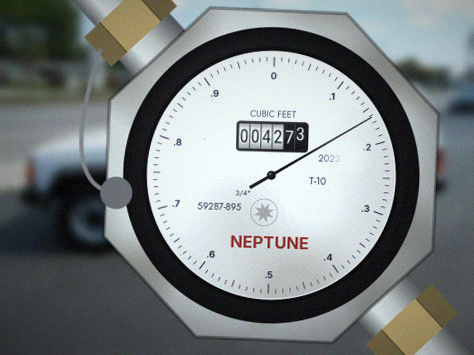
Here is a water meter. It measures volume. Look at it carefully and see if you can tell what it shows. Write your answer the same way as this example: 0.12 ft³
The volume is 4273.16 ft³
